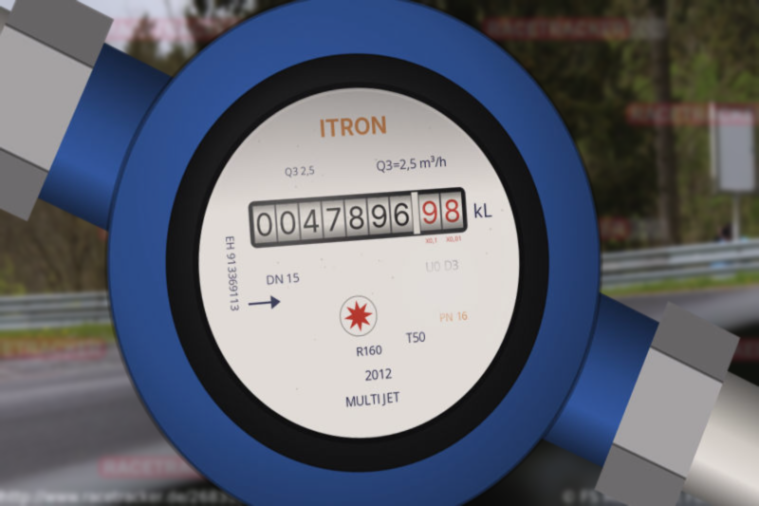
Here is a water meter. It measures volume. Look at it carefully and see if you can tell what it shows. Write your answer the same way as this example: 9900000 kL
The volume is 47896.98 kL
